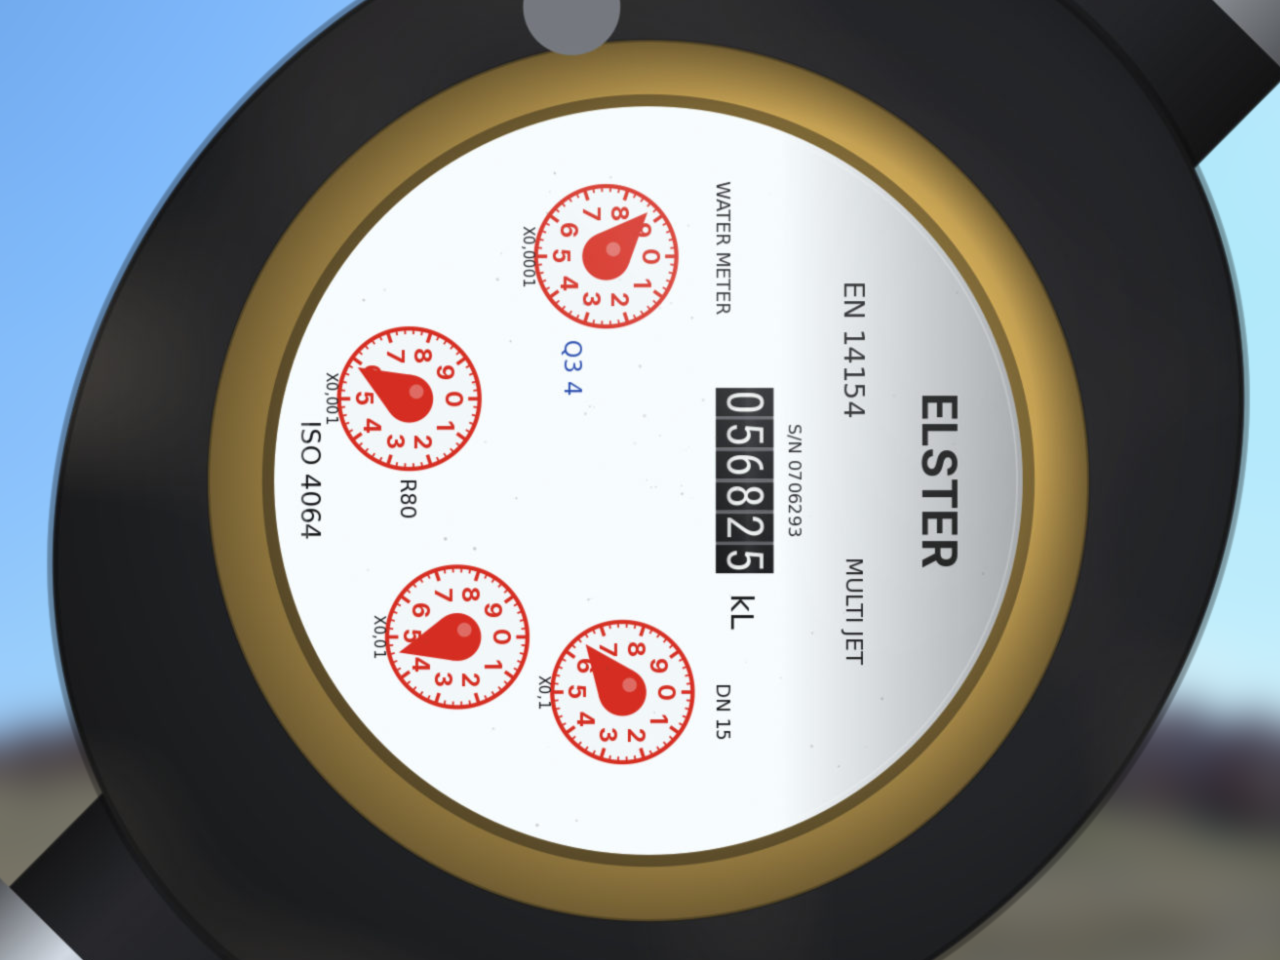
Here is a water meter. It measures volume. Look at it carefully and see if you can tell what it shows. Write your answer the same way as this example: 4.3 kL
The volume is 56825.6458 kL
